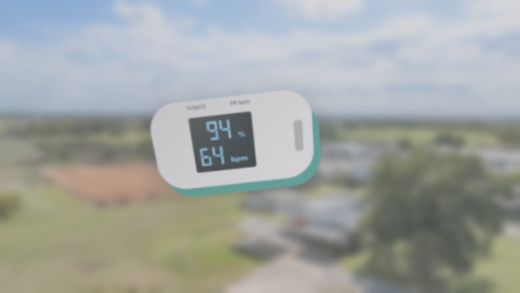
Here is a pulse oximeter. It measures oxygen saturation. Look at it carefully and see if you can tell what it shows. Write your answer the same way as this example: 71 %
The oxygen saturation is 94 %
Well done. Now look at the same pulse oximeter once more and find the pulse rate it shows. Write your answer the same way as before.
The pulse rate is 64 bpm
